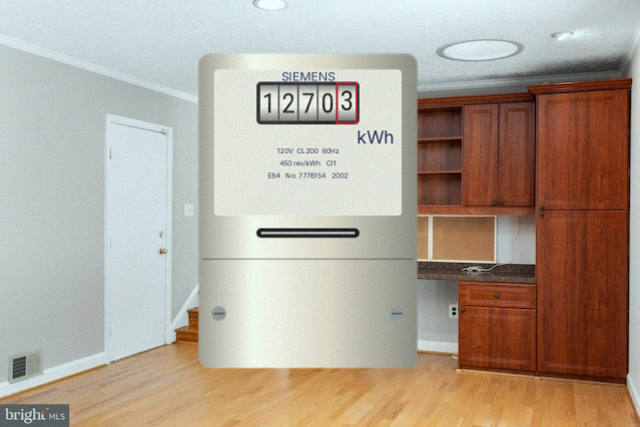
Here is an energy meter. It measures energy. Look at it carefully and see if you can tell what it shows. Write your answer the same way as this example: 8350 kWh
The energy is 1270.3 kWh
